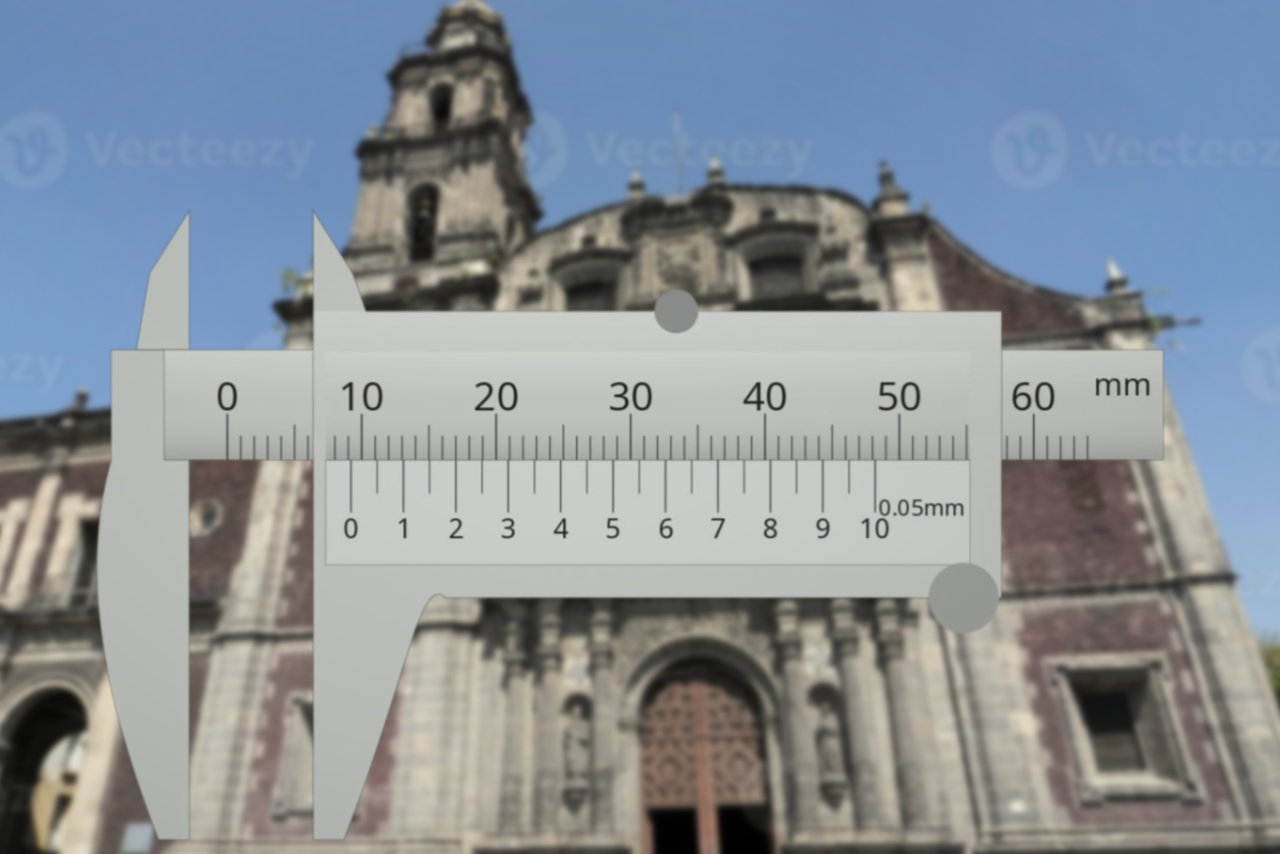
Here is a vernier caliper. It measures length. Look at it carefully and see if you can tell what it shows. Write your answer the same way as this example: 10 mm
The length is 9.2 mm
